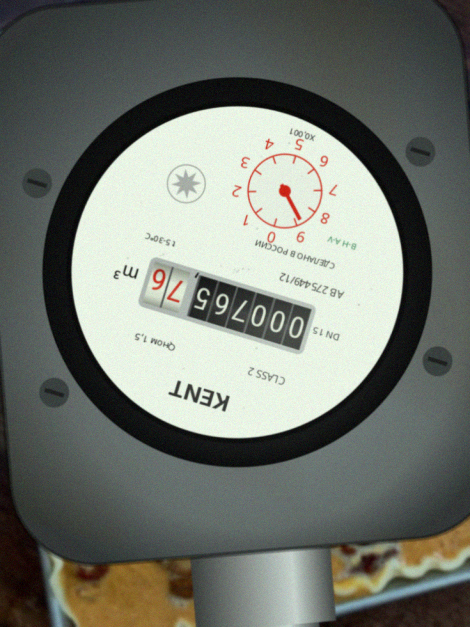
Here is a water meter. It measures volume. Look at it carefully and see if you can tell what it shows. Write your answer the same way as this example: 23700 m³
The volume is 765.758 m³
